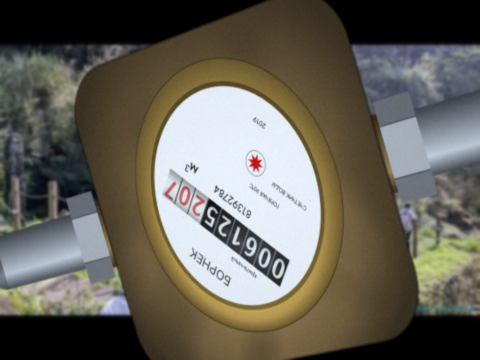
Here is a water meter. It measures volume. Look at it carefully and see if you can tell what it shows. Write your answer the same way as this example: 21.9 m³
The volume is 6125.207 m³
